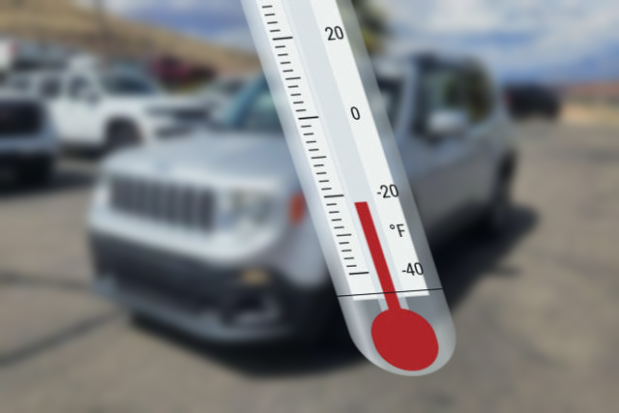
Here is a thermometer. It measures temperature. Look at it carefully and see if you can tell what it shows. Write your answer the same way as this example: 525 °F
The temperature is -22 °F
